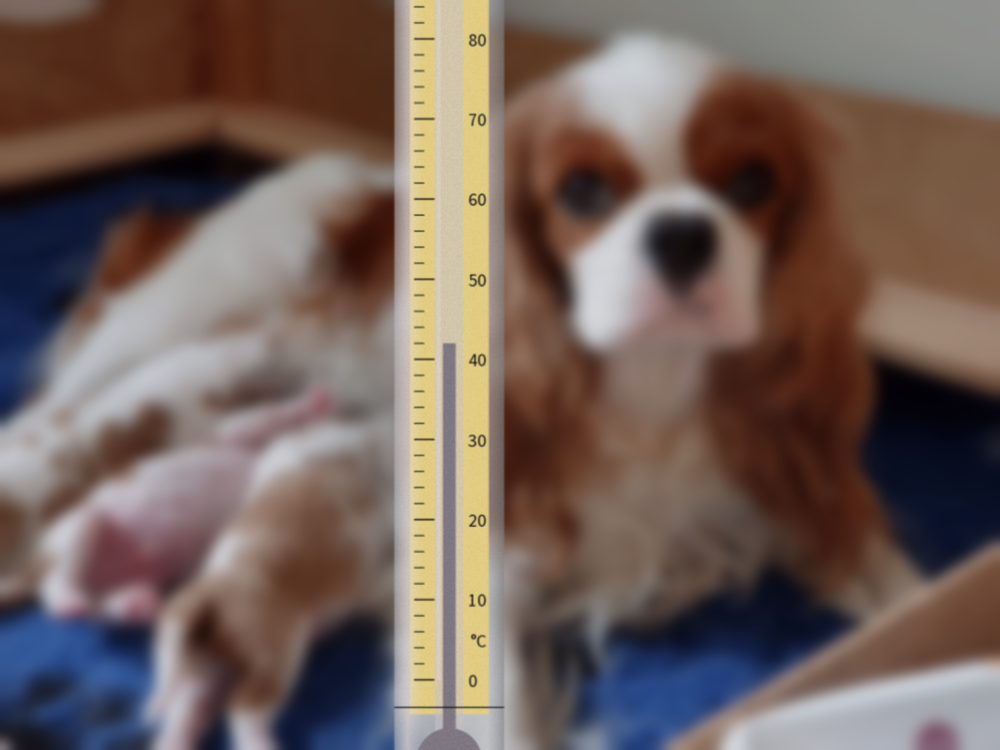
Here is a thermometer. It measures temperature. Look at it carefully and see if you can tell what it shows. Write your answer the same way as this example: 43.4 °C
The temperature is 42 °C
